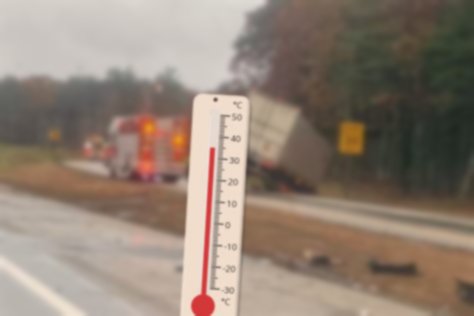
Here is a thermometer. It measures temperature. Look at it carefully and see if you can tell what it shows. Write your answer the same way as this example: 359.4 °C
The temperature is 35 °C
